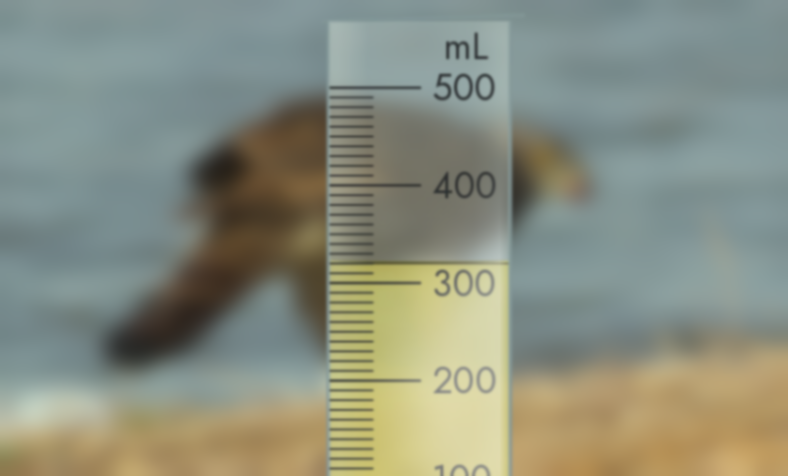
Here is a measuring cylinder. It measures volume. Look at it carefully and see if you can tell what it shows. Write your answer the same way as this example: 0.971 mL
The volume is 320 mL
